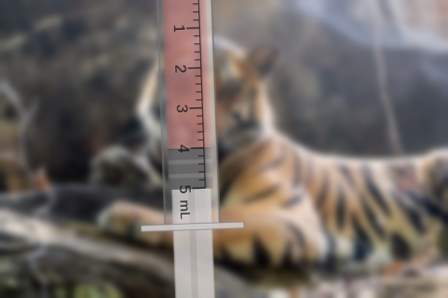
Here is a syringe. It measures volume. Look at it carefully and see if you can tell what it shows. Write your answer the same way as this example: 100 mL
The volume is 4 mL
